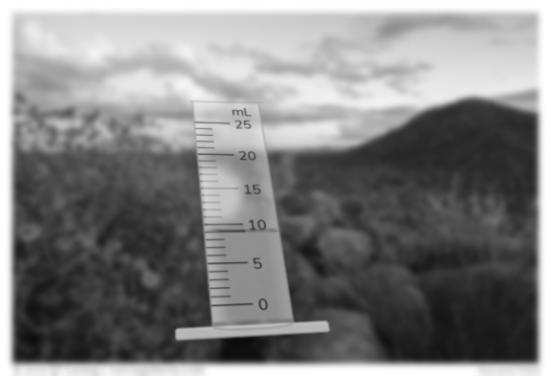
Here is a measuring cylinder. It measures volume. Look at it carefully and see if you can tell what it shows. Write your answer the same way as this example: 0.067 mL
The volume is 9 mL
